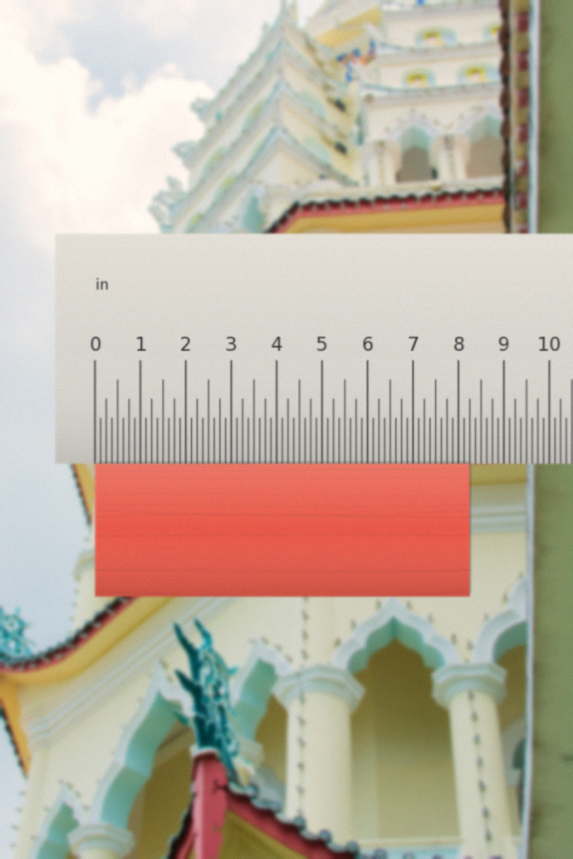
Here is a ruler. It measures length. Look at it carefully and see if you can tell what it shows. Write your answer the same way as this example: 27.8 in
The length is 8.25 in
